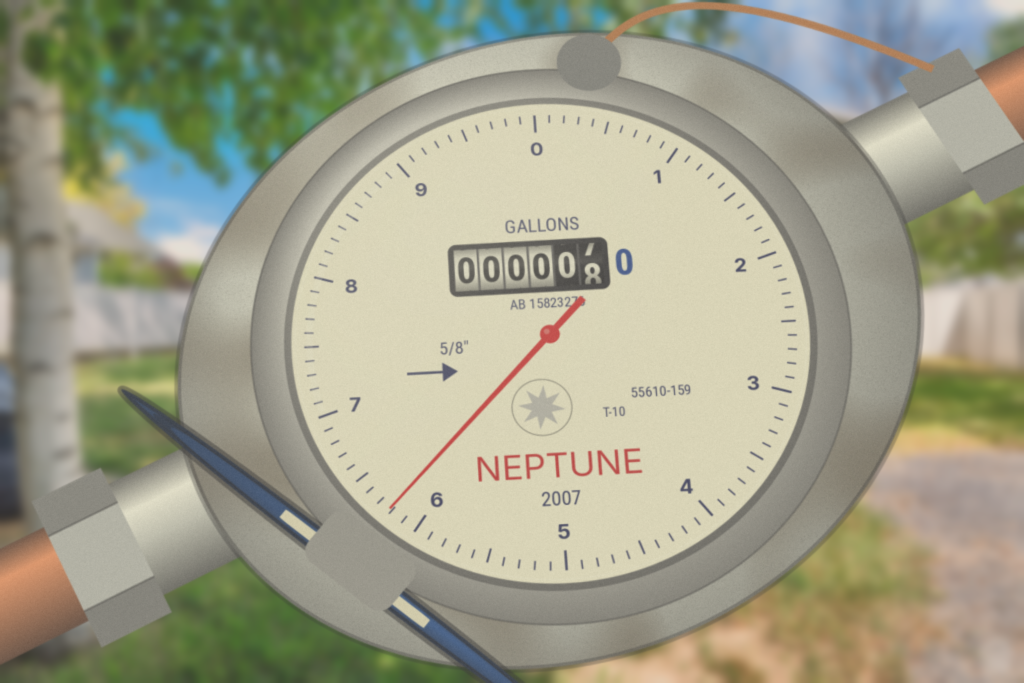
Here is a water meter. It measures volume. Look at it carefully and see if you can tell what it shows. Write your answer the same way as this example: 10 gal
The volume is 76.2 gal
